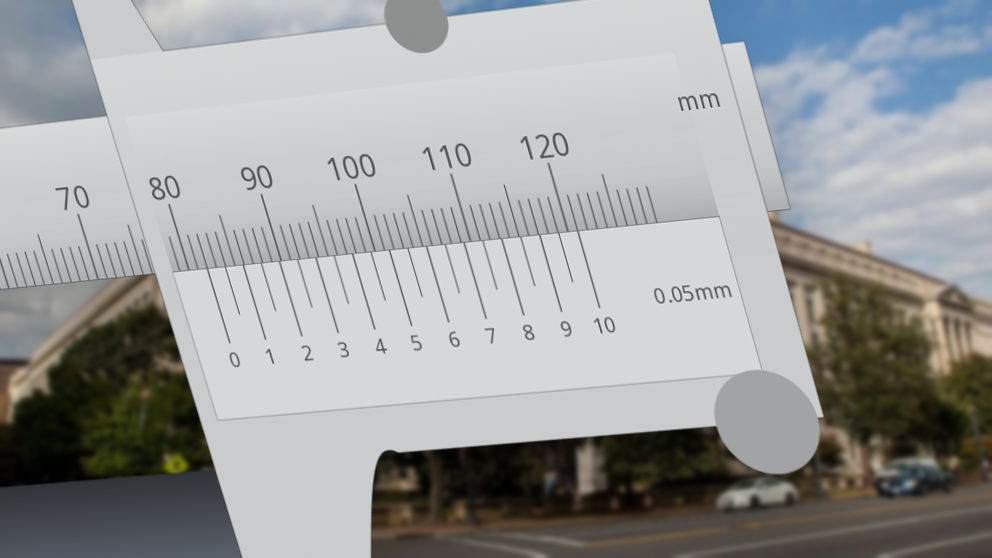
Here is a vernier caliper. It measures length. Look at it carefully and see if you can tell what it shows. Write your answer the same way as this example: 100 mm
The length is 82.0 mm
